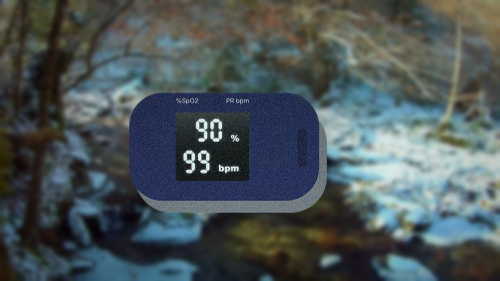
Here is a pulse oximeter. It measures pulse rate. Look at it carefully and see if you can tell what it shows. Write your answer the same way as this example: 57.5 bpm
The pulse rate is 99 bpm
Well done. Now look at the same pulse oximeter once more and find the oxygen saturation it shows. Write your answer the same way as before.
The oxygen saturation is 90 %
